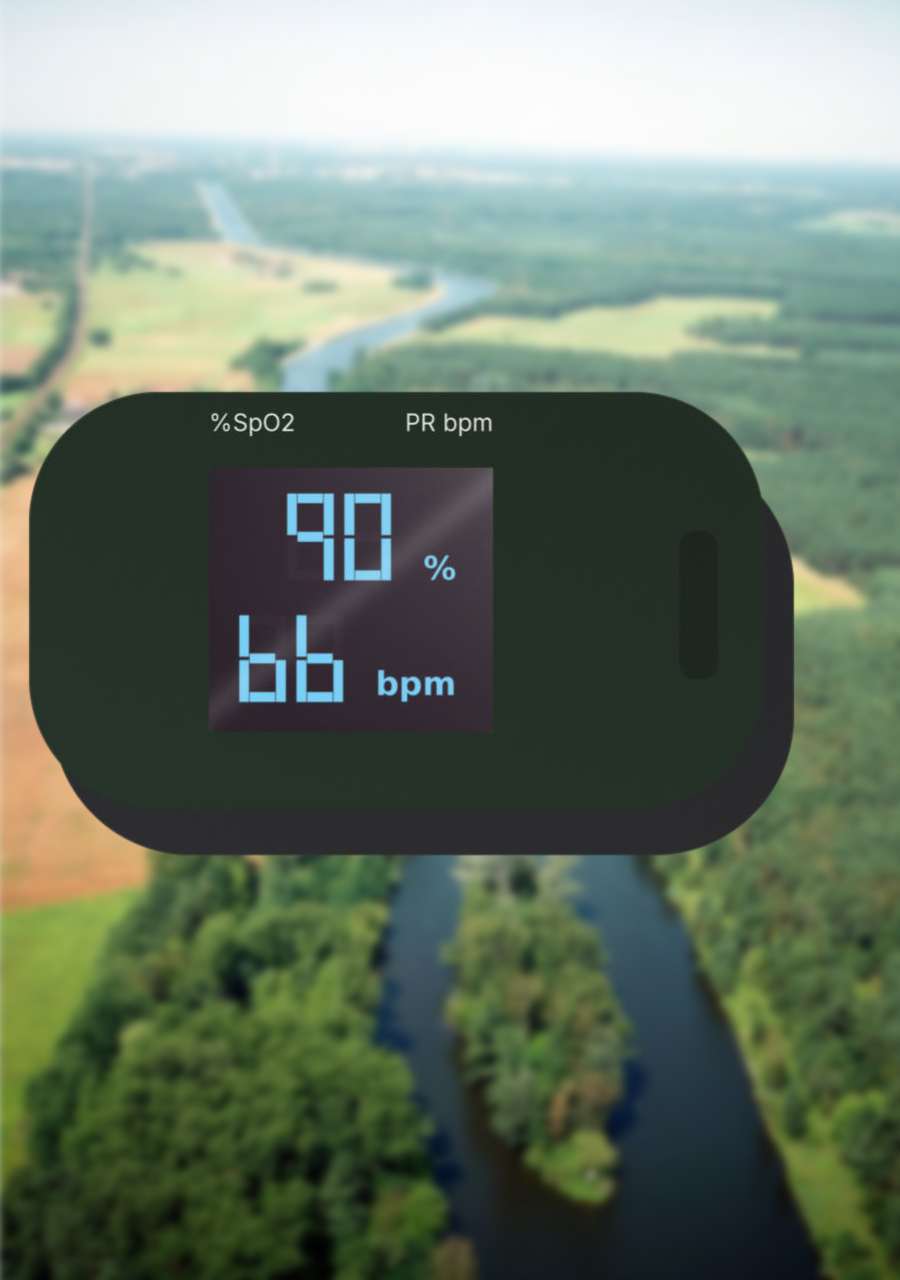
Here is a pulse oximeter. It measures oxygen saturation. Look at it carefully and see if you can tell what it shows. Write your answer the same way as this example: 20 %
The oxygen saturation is 90 %
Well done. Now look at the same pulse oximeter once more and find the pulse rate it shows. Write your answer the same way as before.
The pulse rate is 66 bpm
